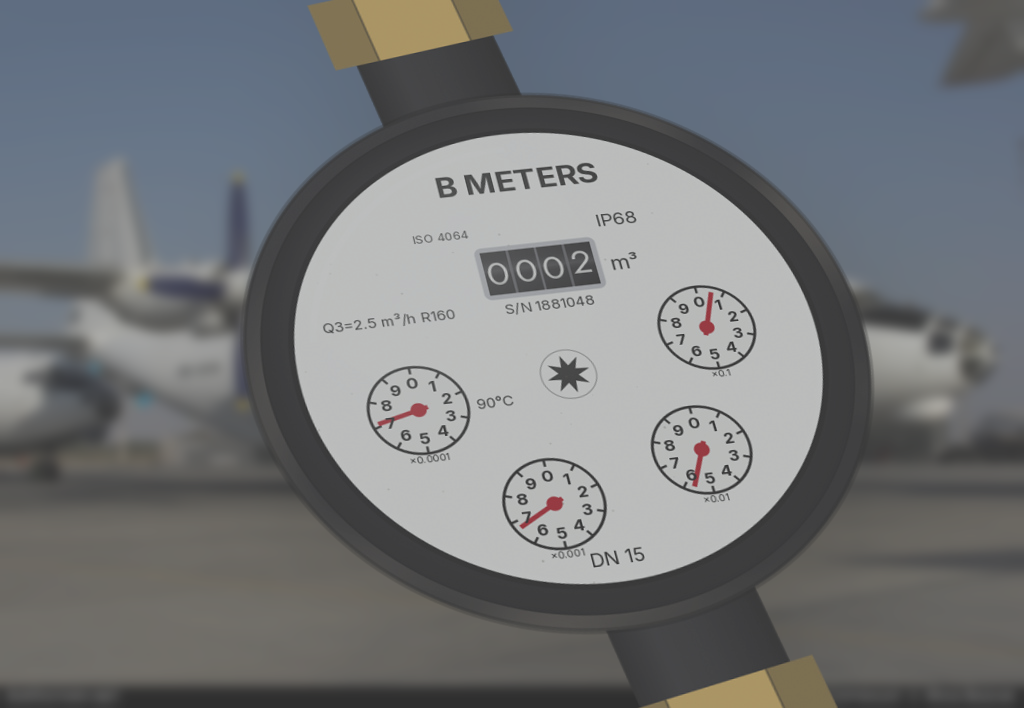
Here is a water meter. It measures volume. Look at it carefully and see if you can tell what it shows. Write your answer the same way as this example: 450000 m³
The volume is 2.0567 m³
